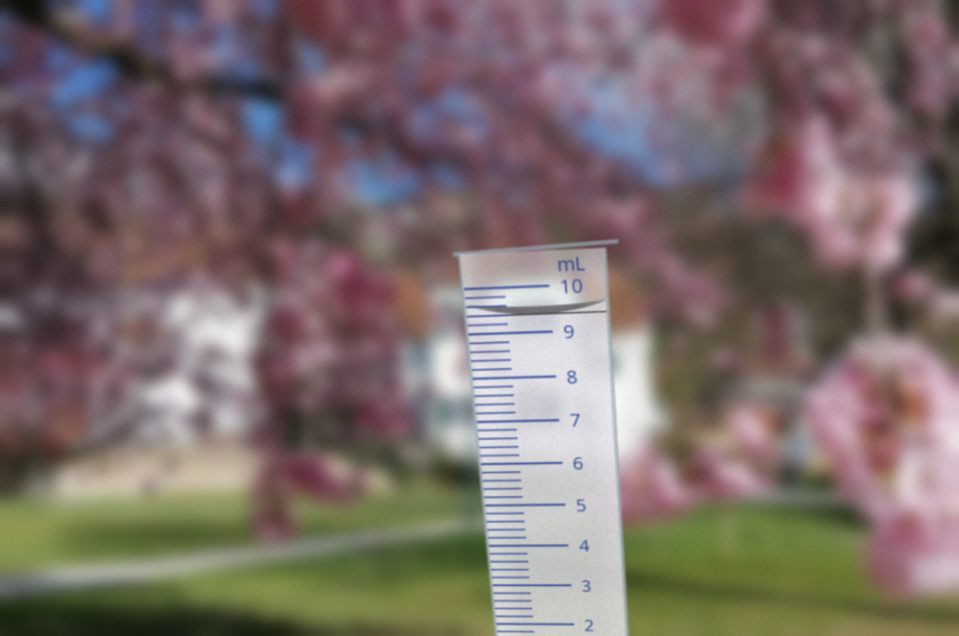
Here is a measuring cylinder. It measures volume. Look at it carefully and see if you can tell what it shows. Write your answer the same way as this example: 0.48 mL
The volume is 9.4 mL
